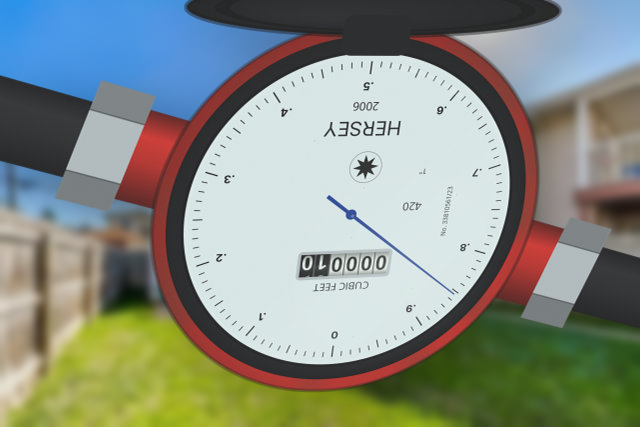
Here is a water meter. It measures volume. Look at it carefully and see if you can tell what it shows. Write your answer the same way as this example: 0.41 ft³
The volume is 9.85 ft³
